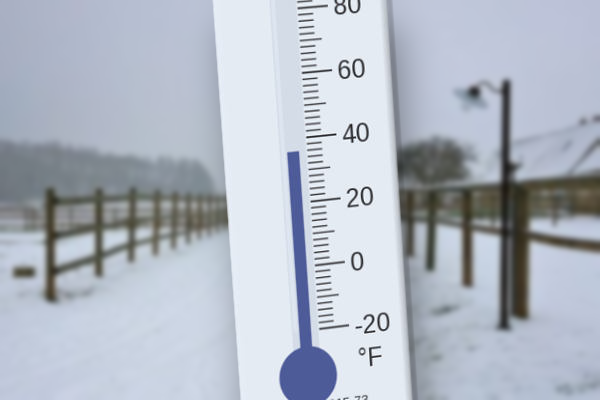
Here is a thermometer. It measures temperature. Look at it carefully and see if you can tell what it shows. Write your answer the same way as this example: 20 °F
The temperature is 36 °F
